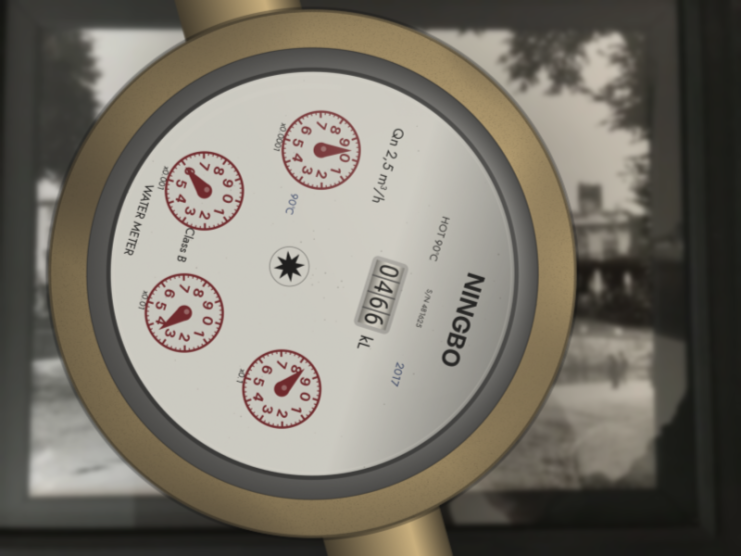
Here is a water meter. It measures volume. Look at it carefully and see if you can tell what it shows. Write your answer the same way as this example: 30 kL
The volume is 466.8359 kL
